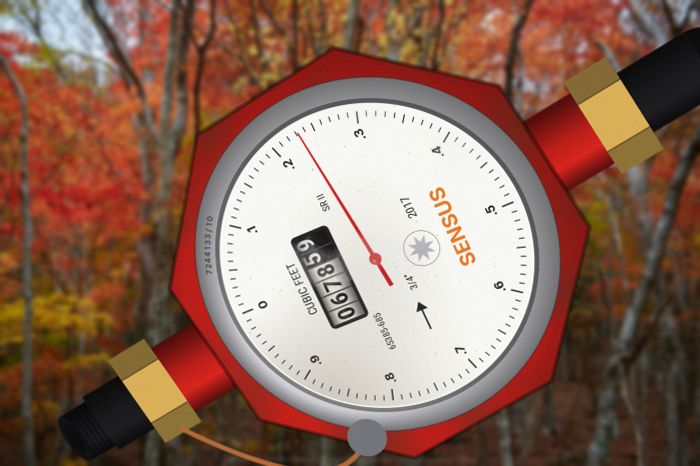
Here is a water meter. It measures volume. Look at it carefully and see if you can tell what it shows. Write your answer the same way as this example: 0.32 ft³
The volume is 67859.23 ft³
